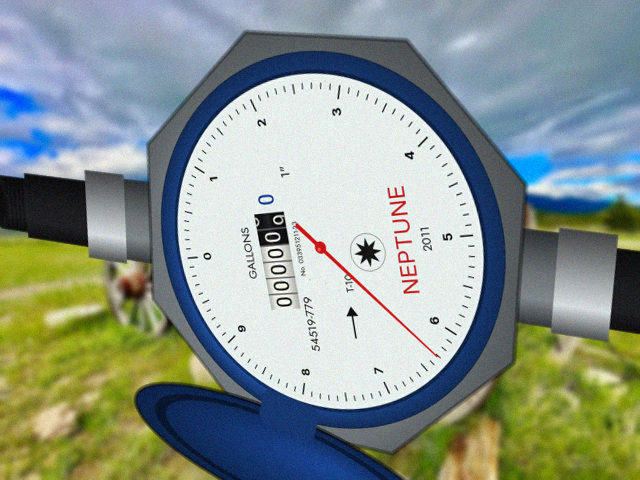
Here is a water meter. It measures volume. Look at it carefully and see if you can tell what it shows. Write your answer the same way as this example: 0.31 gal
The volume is 86.3 gal
